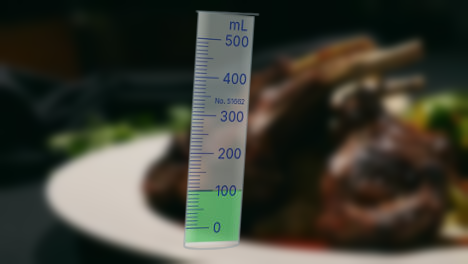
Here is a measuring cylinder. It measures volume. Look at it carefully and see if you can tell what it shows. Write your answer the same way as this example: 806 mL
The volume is 100 mL
